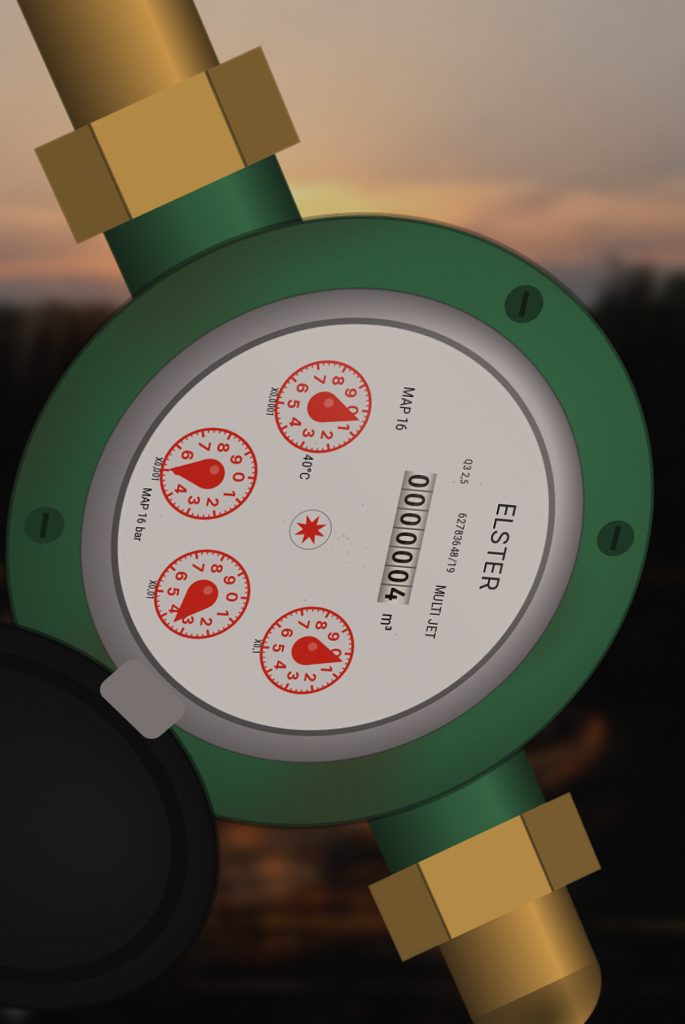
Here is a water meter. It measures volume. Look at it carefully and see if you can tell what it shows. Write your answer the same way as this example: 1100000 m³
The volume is 4.0350 m³
